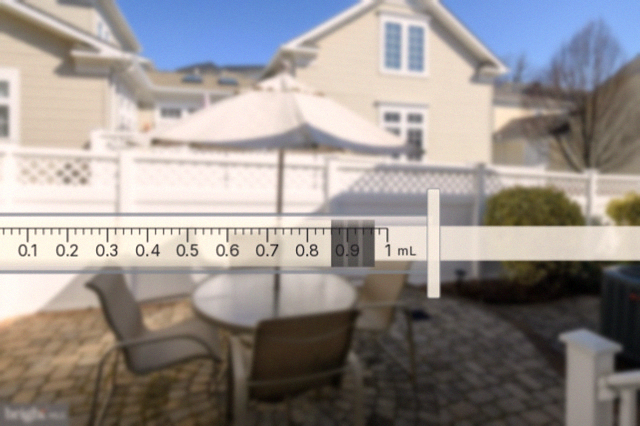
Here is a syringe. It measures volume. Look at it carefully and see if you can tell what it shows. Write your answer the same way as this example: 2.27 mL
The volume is 0.86 mL
